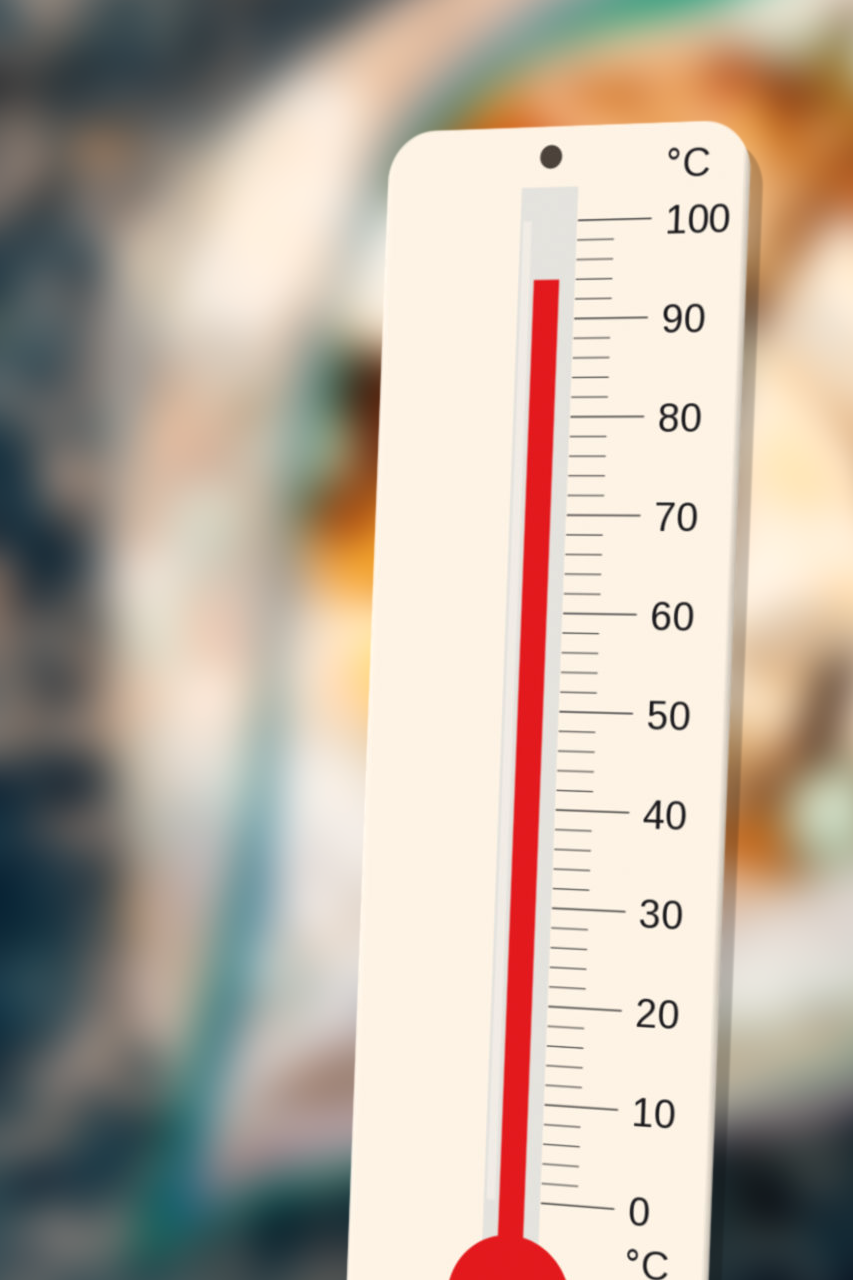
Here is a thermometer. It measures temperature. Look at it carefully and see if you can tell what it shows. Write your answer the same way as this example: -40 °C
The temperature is 94 °C
